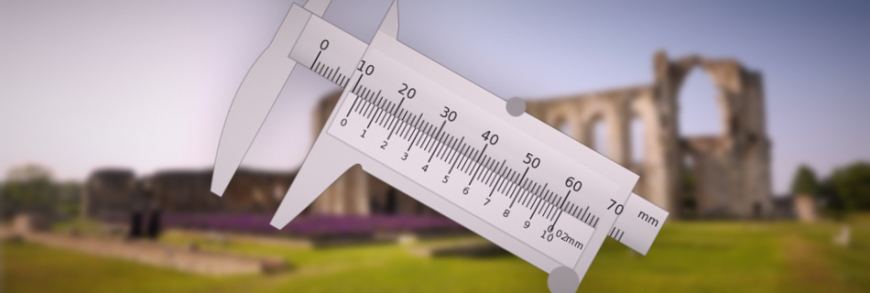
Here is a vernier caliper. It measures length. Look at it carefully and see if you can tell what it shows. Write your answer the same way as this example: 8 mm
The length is 11.5 mm
